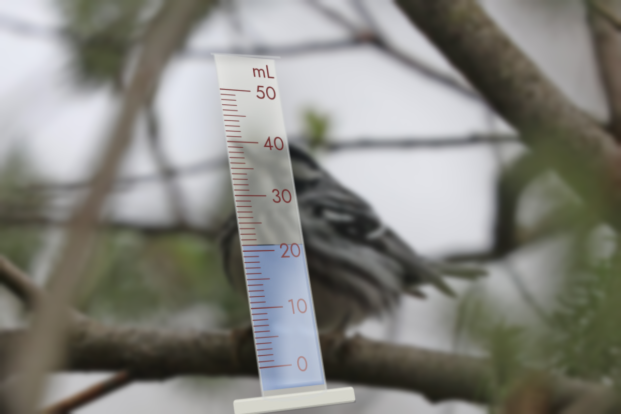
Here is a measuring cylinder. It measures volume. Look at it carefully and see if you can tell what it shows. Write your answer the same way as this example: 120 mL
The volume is 21 mL
